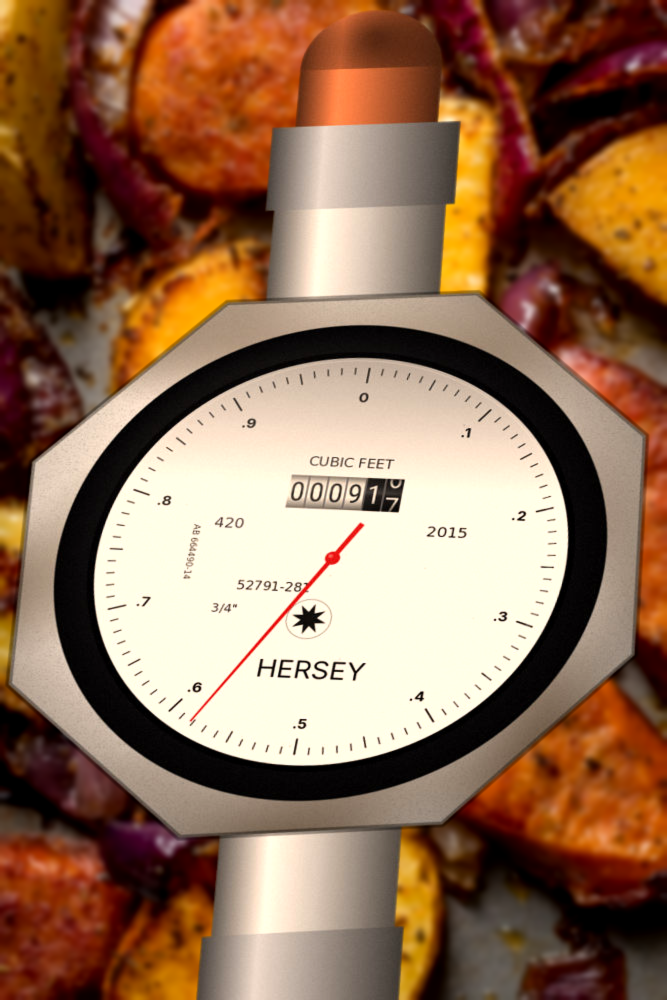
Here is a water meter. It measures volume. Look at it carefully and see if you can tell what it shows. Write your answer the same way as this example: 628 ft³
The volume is 916.58 ft³
